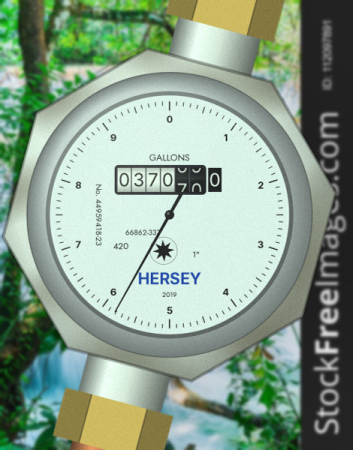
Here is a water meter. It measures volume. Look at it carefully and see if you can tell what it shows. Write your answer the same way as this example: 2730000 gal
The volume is 370695.8 gal
